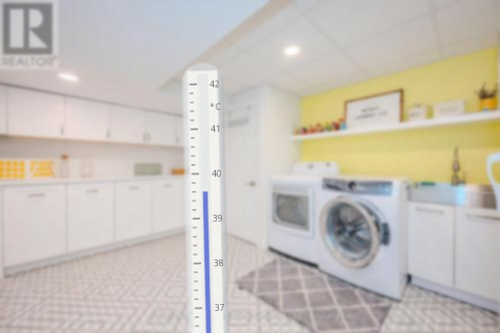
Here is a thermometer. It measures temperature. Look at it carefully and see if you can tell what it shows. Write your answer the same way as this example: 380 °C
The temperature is 39.6 °C
